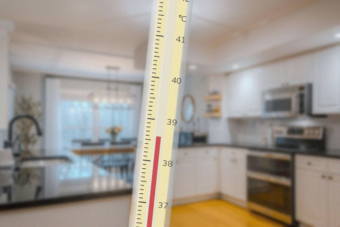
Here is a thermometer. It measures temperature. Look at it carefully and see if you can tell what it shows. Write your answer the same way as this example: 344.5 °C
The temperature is 38.6 °C
